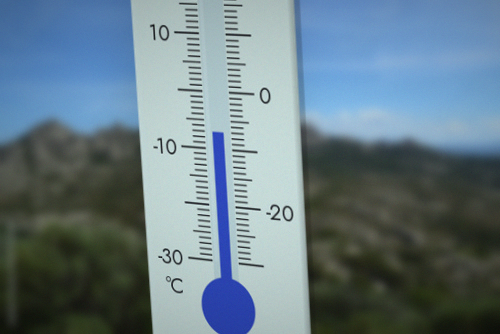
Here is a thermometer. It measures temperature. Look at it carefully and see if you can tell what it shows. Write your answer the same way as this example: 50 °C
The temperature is -7 °C
